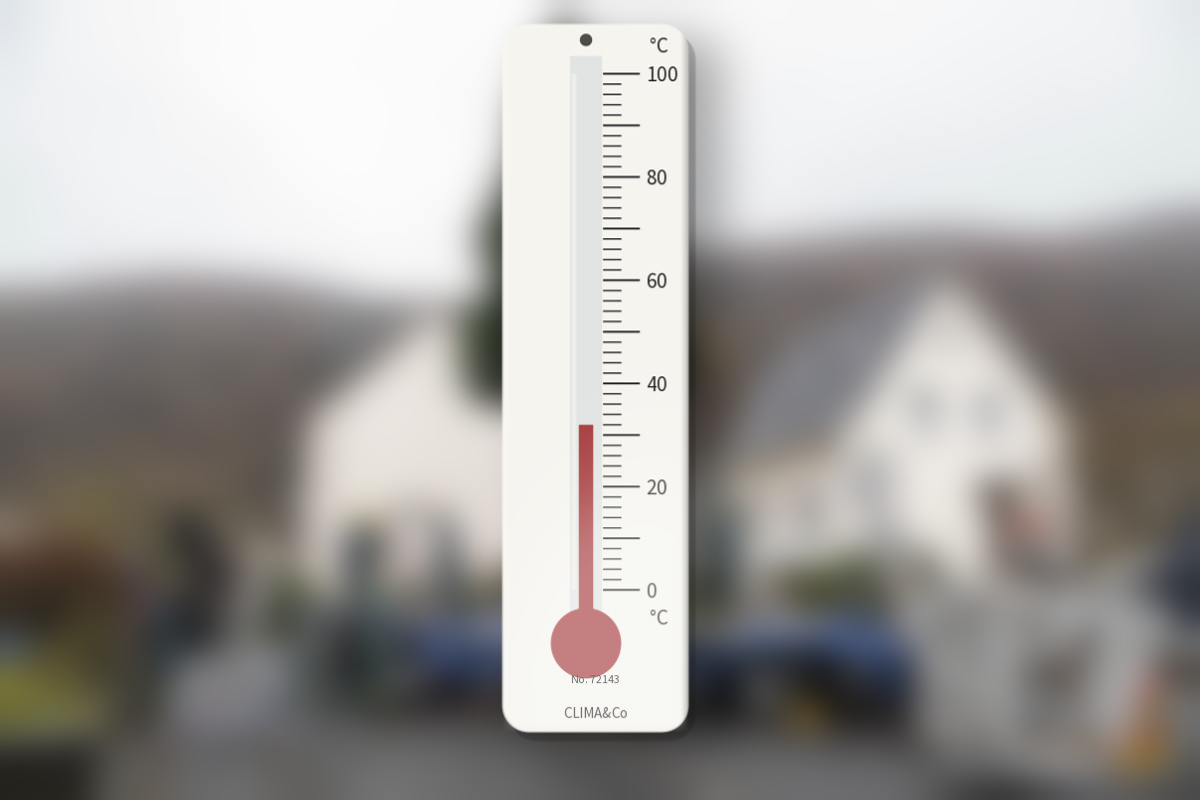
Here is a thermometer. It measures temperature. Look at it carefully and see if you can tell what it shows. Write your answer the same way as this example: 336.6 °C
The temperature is 32 °C
